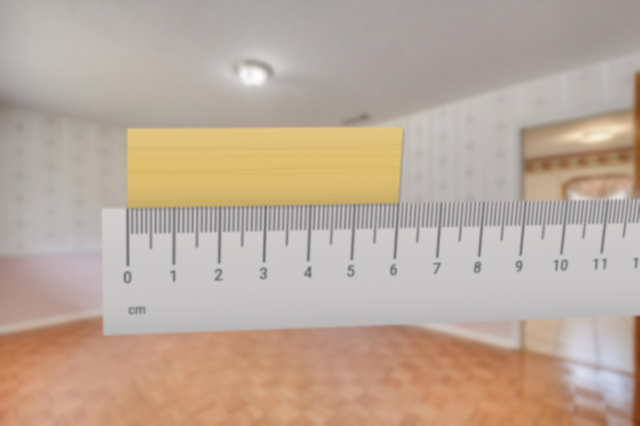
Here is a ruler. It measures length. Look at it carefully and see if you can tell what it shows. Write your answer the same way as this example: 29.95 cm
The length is 6 cm
